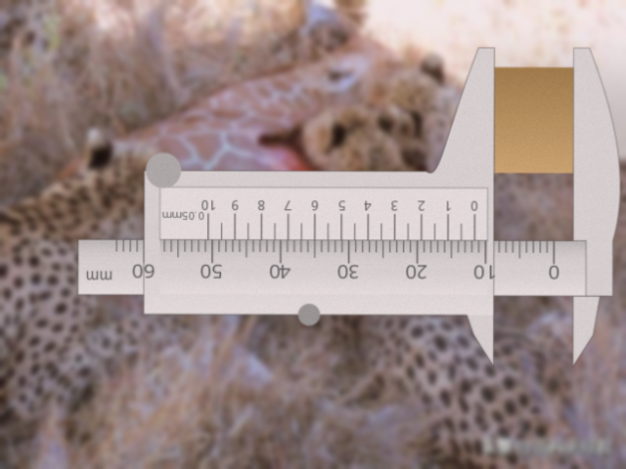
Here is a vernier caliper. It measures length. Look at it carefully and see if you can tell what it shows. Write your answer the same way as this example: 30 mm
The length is 11.6 mm
